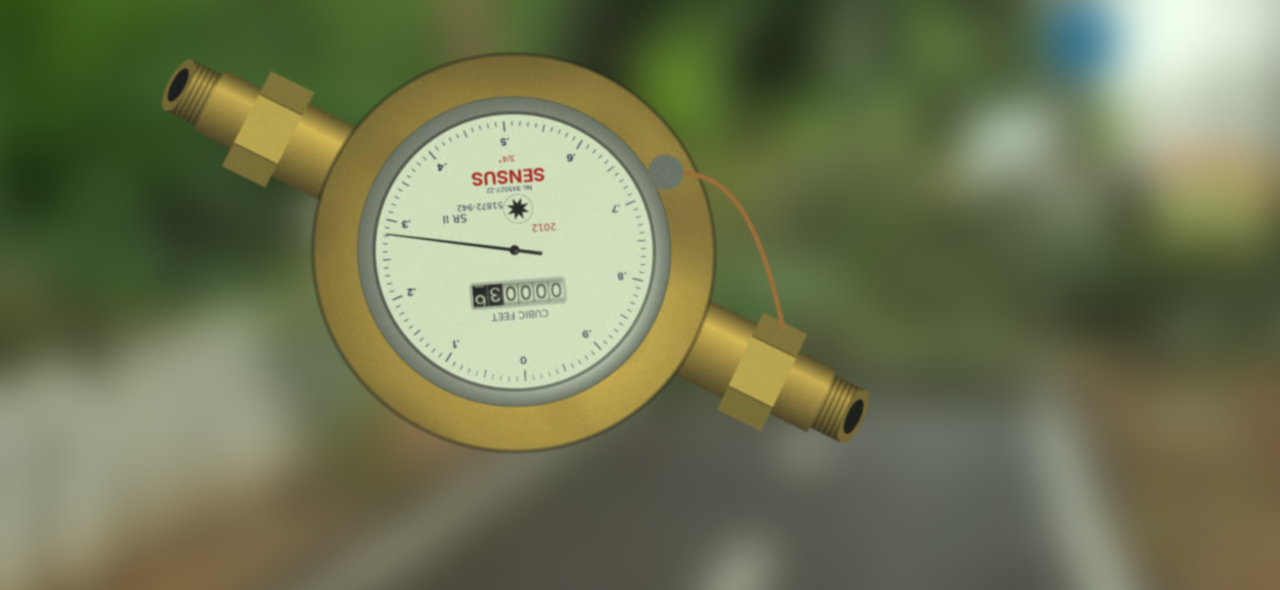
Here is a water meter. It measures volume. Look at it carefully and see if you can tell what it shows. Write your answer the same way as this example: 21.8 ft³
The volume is 36.28 ft³
